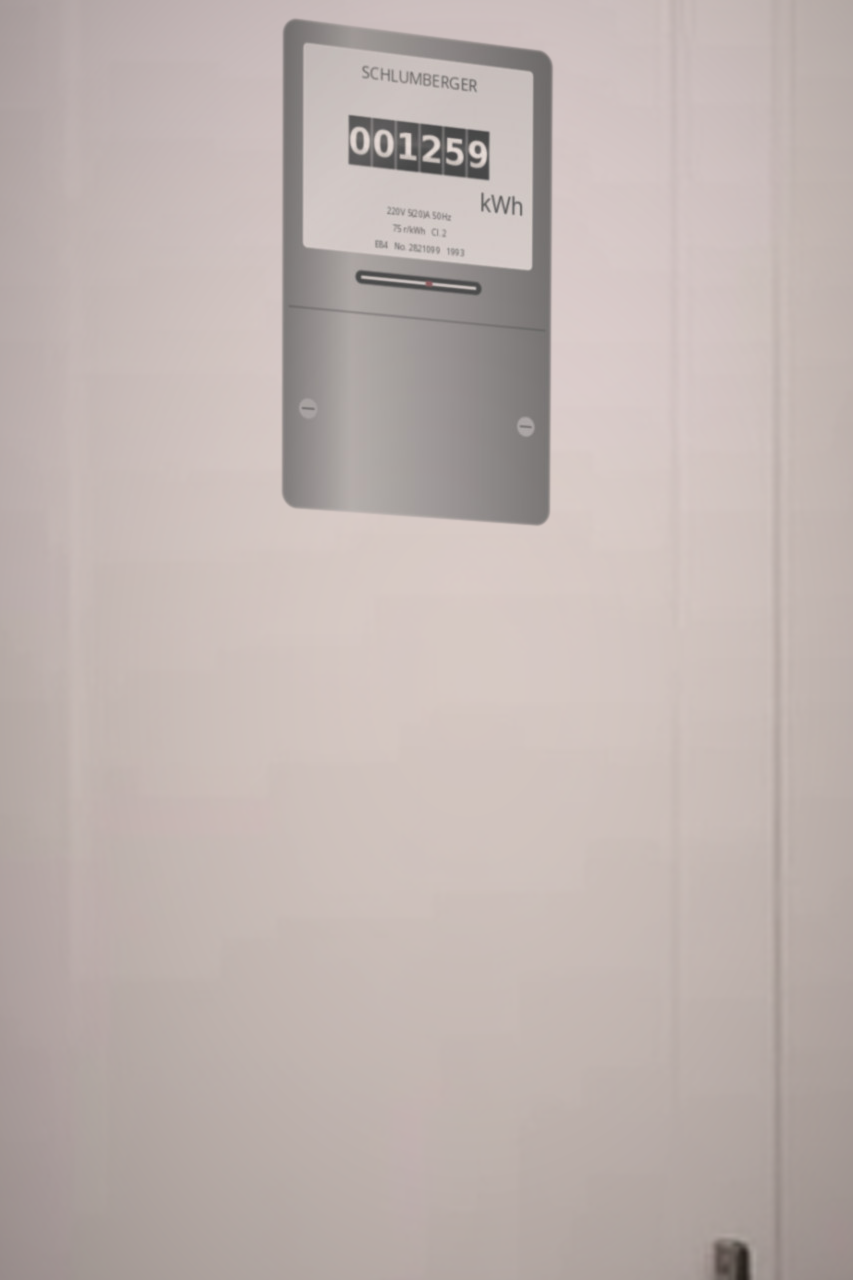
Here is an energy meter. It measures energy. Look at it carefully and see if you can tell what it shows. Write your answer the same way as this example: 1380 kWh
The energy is 1259 kWh
